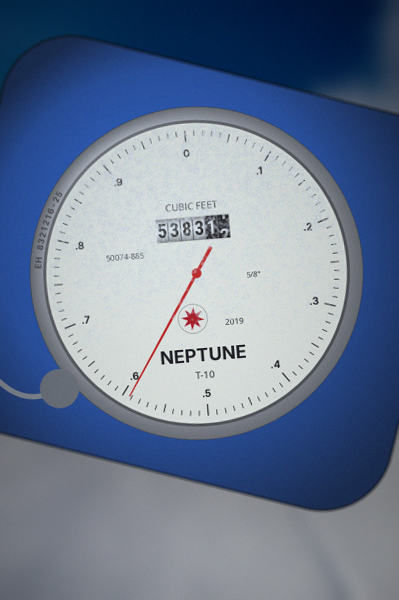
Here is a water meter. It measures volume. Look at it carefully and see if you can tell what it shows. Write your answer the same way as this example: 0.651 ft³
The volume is 538311.59 ft³
